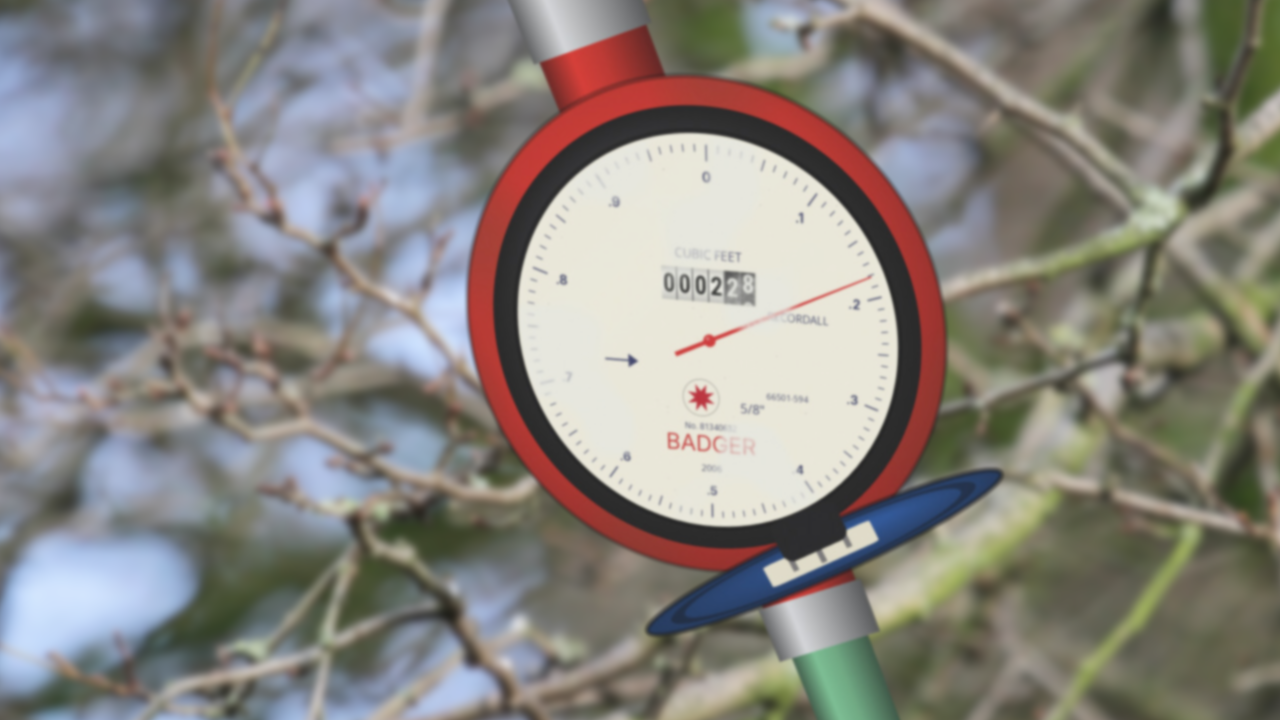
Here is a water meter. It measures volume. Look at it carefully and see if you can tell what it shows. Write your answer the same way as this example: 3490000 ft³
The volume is 228.18 ft³
